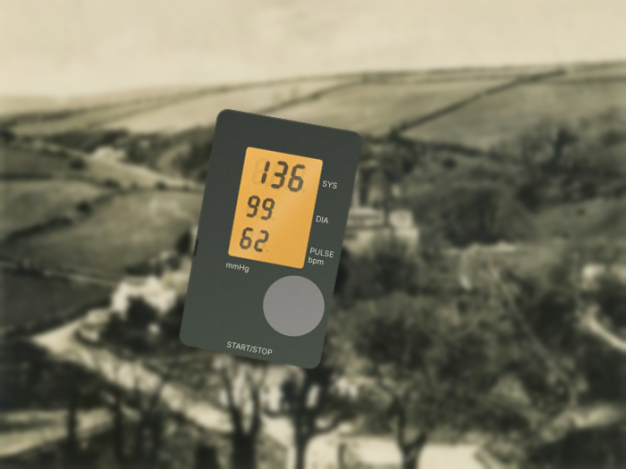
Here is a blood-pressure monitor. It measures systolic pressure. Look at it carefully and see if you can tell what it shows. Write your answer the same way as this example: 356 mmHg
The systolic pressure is 136 mmHg
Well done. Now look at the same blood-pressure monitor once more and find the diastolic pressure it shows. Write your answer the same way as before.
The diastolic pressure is 99 mmHg
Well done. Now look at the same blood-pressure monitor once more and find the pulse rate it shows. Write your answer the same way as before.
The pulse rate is 62 bpm
